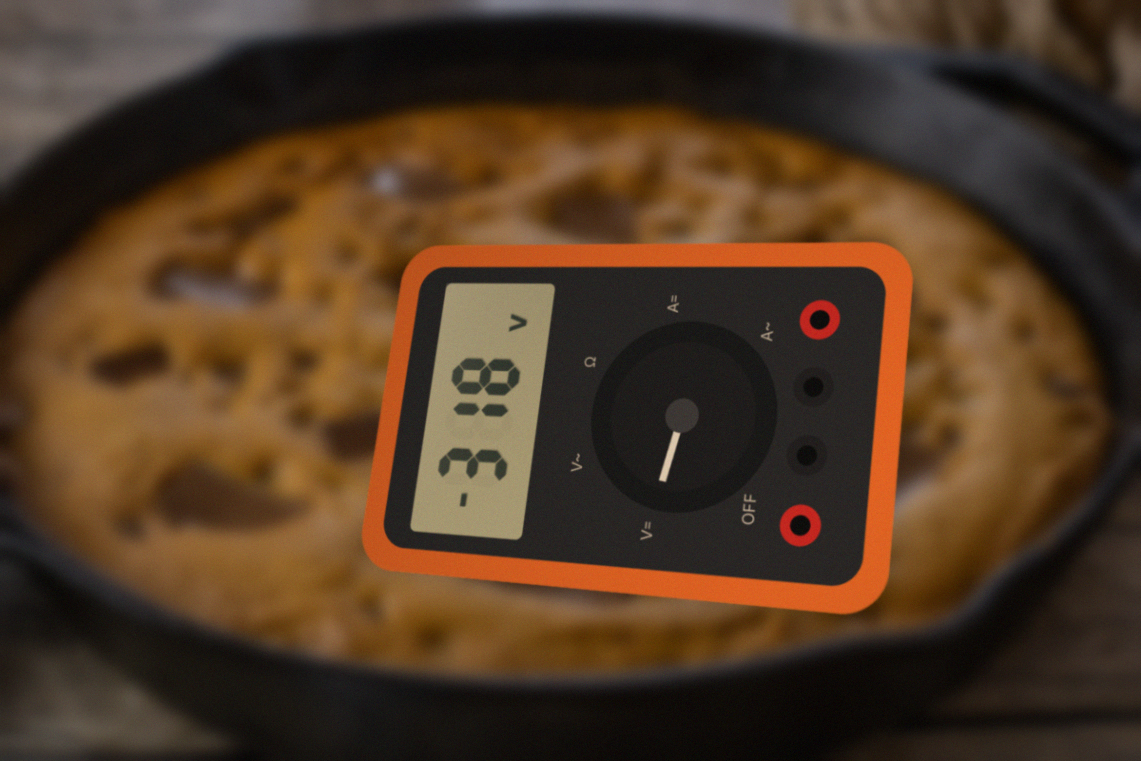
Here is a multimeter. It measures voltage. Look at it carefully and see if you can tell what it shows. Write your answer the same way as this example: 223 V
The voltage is -318 V
